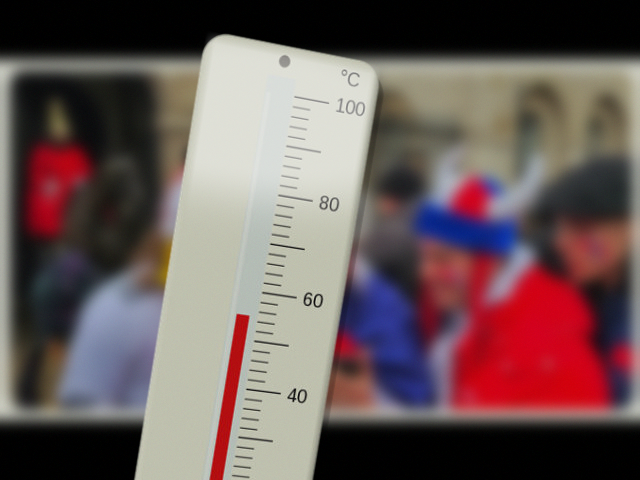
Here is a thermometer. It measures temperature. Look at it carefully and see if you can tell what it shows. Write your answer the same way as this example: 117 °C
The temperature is 55 °C
